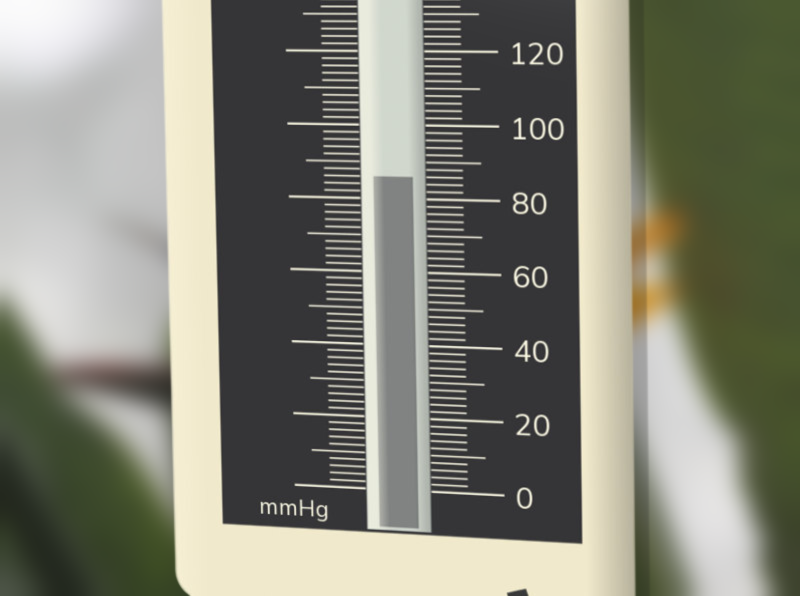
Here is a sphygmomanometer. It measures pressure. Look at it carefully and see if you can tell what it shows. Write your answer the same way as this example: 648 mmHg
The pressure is 86 mmHg
